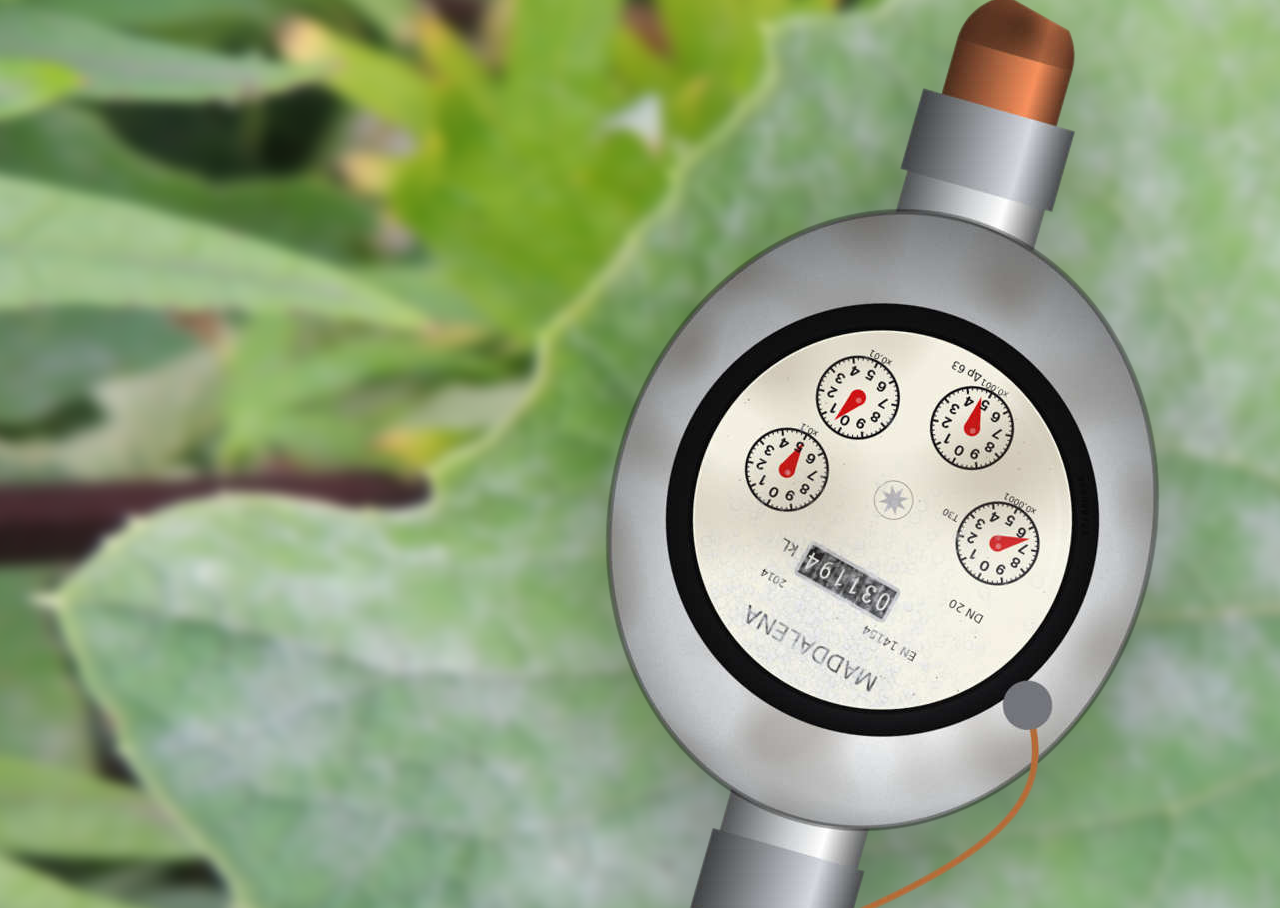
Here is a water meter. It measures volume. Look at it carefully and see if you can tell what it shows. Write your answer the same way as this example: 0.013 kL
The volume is 31194.5046 kL
